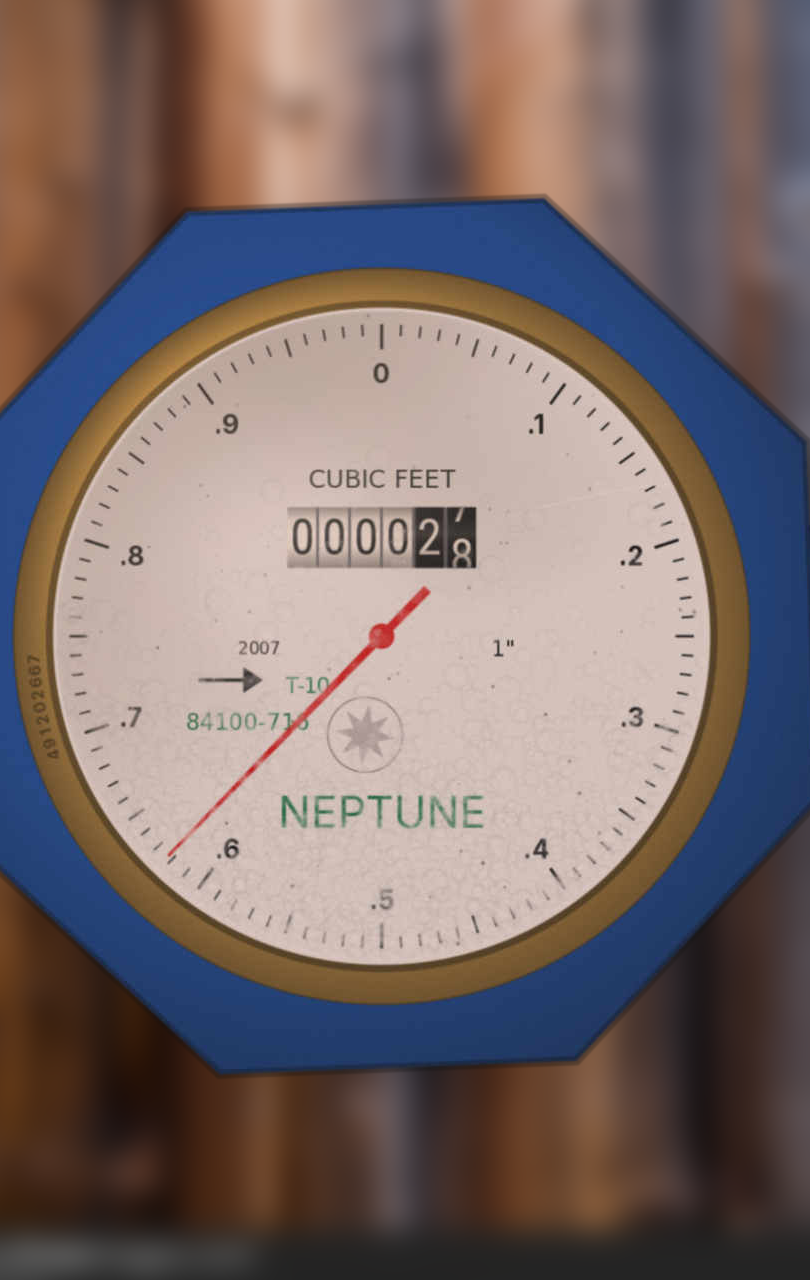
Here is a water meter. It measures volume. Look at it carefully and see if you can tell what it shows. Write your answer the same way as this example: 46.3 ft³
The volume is 27.62 ft³
